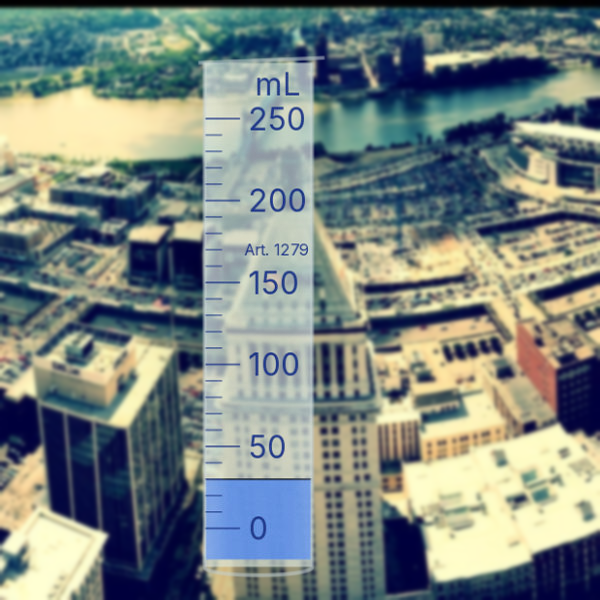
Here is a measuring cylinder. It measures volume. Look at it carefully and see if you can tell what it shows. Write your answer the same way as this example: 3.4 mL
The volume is 30 mL
